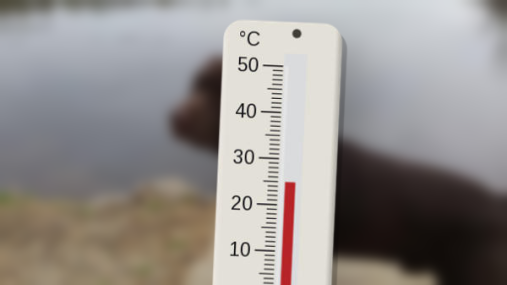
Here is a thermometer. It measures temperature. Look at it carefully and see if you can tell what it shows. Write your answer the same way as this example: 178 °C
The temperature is 25 °C
